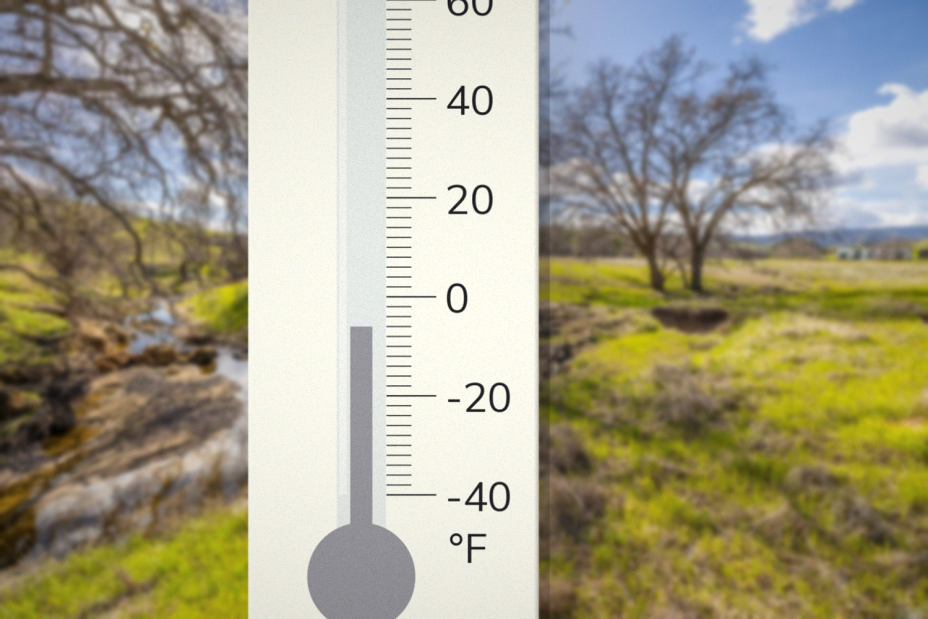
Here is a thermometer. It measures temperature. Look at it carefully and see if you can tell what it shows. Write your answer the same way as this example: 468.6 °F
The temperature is -6 °F
